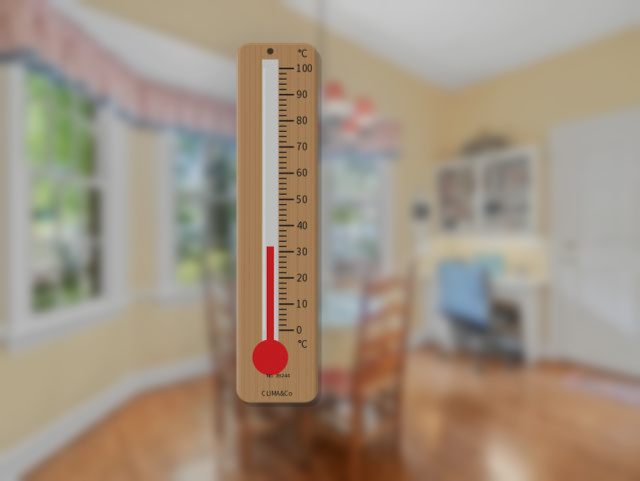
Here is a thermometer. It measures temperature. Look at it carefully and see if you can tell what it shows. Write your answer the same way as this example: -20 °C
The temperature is 32 °C
